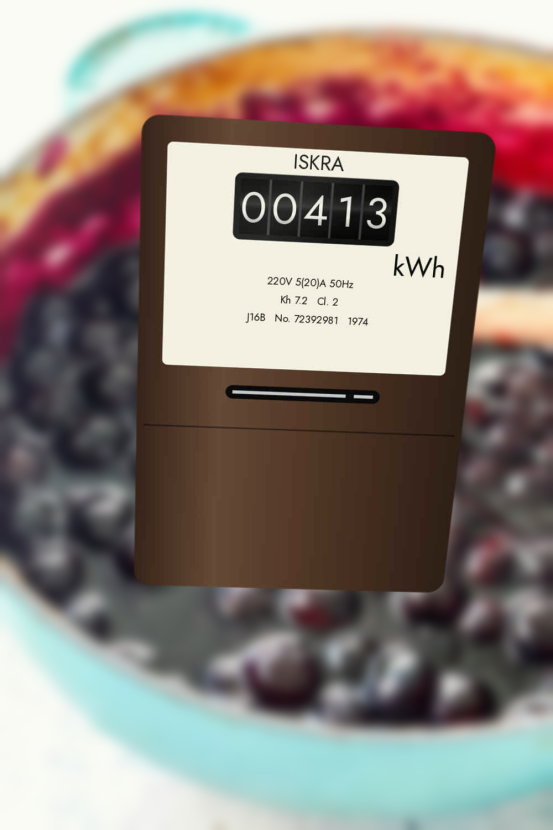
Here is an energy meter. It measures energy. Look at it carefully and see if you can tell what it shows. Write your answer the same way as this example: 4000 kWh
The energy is 413 kWh
